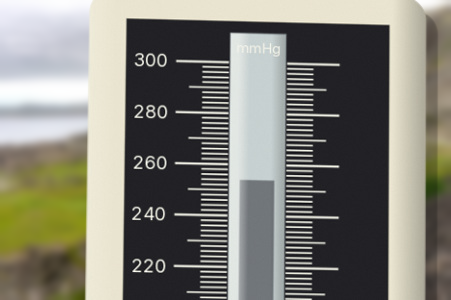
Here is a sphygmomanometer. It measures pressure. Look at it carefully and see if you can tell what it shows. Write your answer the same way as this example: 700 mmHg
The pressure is 254 mmHg
